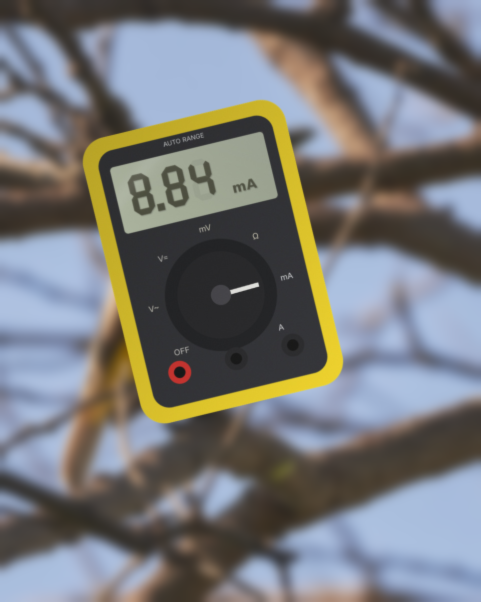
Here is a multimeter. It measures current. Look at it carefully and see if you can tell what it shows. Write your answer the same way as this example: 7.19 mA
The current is 8.84 mA
